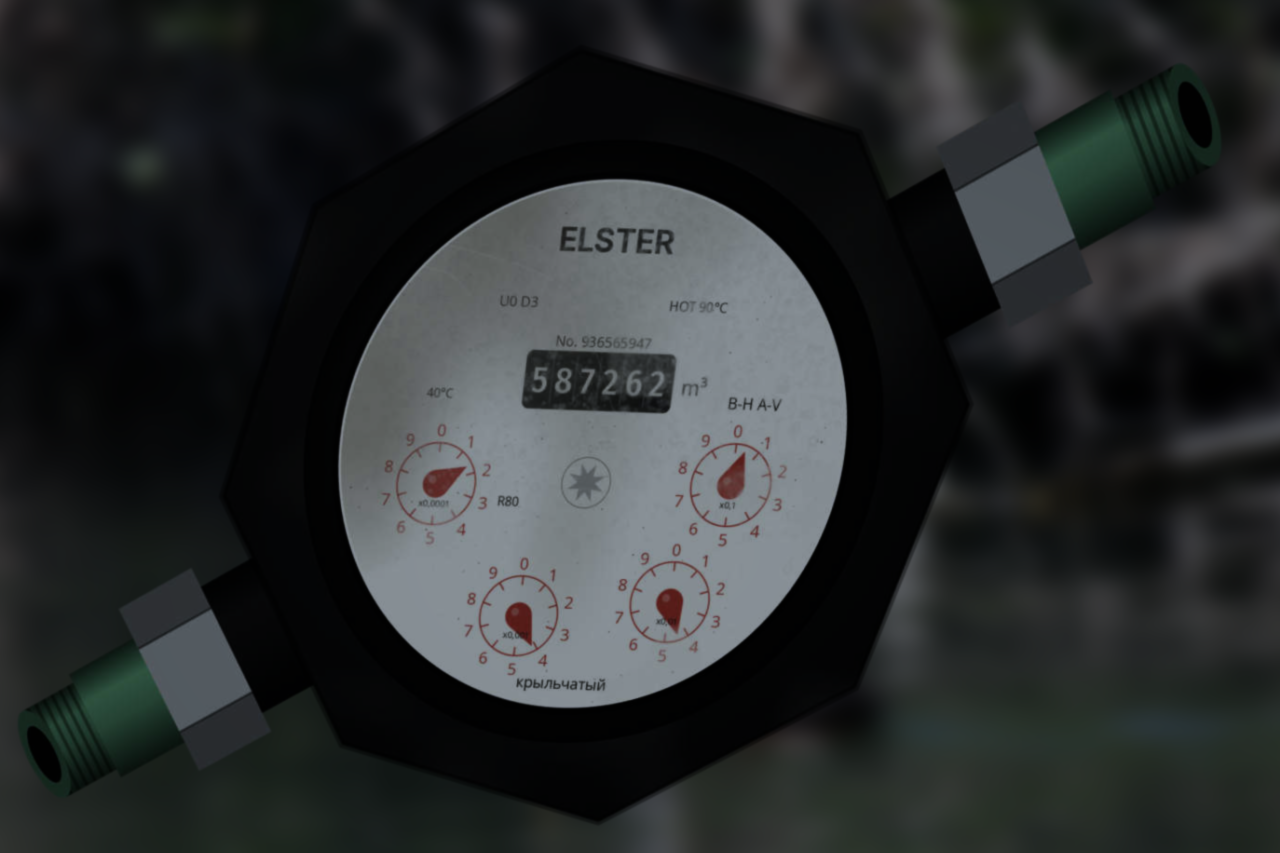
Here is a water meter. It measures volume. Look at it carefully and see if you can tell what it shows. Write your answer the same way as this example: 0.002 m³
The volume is 587262.0441 m³
